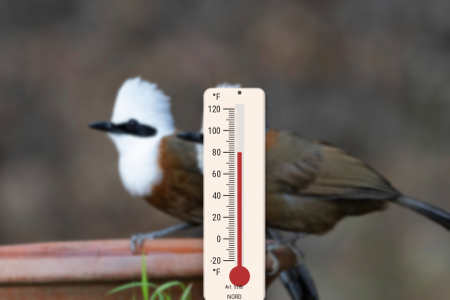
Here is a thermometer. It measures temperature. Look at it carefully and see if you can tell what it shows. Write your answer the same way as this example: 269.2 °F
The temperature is 80 °F
